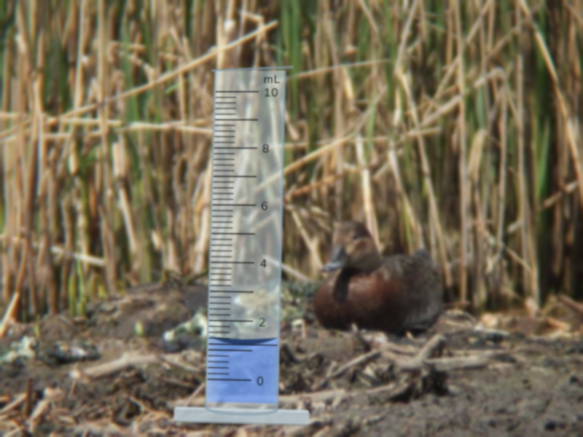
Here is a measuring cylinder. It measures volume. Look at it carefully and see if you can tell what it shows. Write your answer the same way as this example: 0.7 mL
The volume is 1.2 mL
